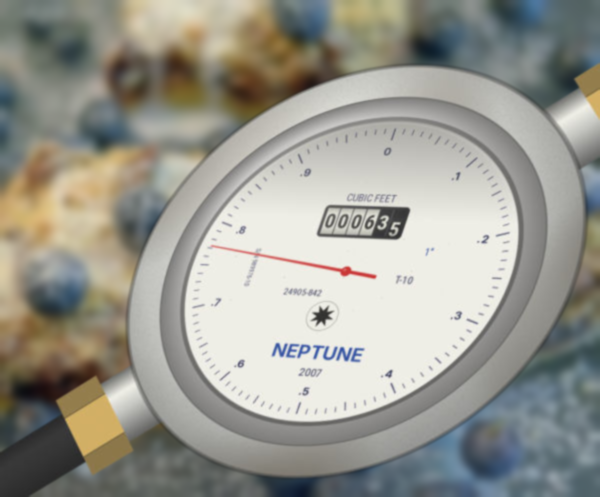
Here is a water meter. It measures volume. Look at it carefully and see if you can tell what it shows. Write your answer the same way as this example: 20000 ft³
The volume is 634.77 ft³
